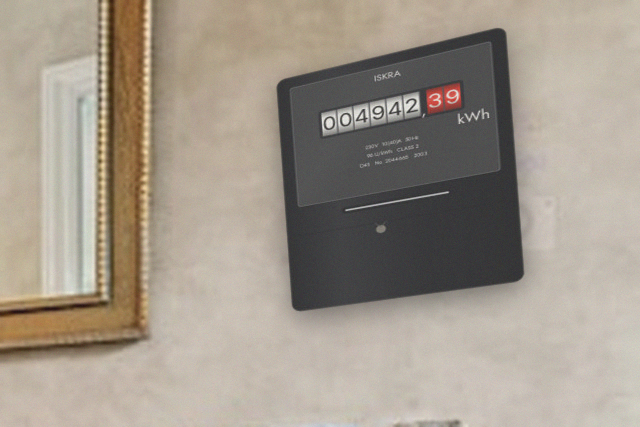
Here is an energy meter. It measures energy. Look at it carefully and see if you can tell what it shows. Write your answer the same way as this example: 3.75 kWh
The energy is 4942.39 kWh
